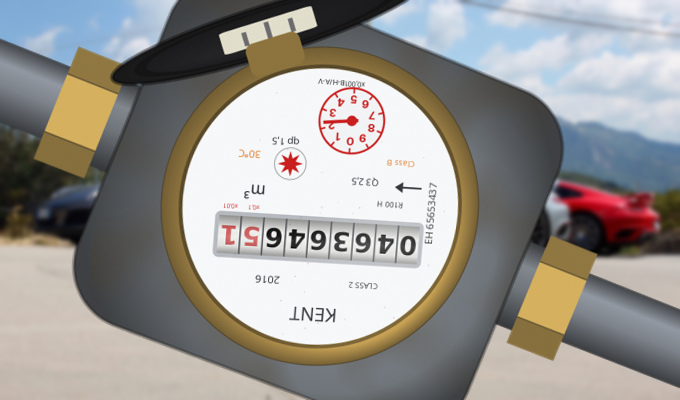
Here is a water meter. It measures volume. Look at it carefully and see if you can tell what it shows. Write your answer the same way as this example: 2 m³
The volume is 463646.512 m³
